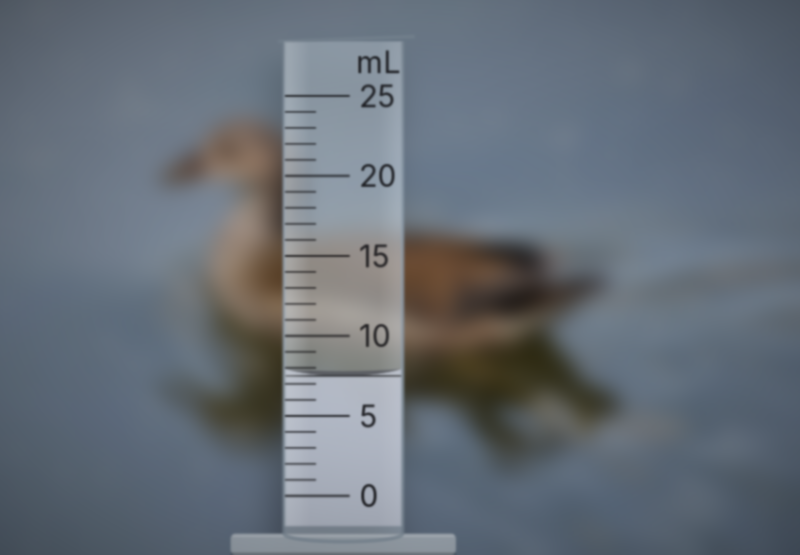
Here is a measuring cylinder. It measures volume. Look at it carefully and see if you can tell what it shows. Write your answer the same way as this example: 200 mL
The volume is 7.5 mL
